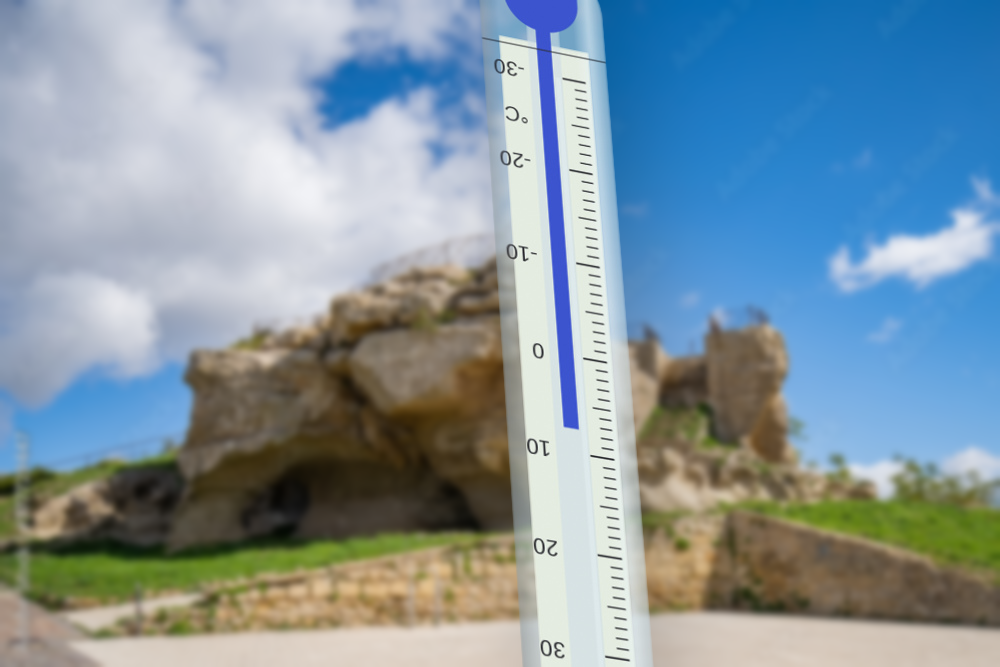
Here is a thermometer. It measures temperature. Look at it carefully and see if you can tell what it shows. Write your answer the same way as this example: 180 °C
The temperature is 7.5 °C
